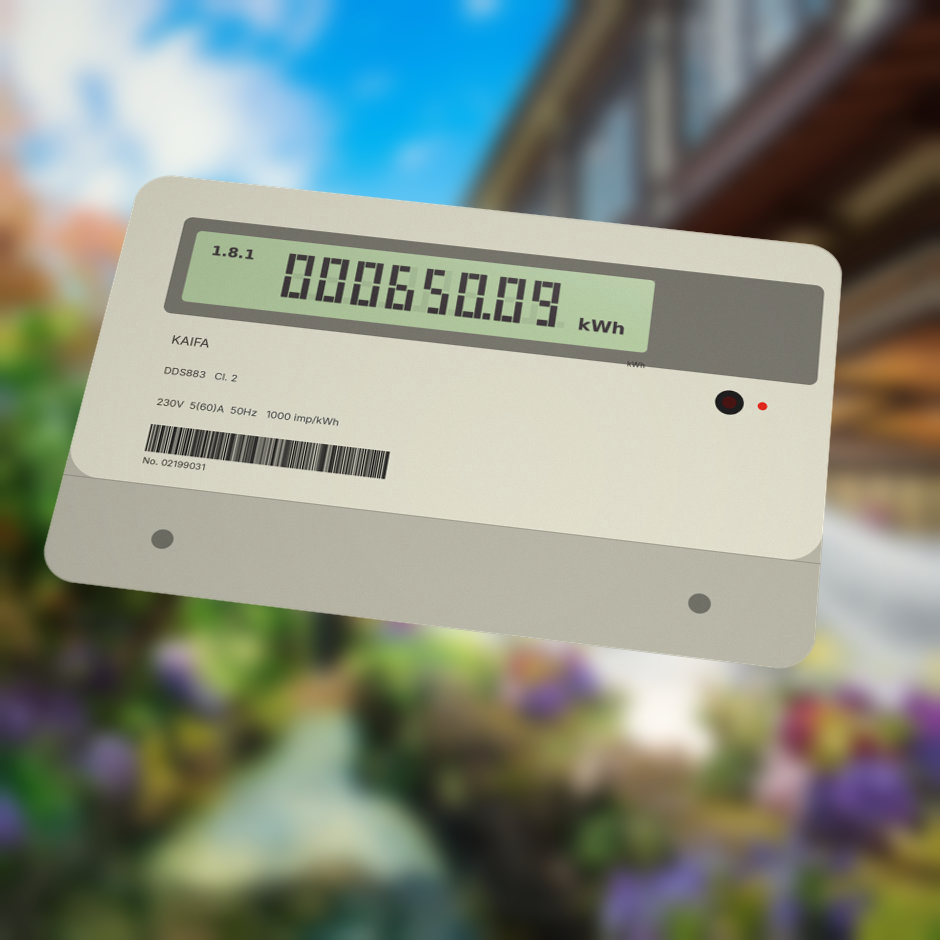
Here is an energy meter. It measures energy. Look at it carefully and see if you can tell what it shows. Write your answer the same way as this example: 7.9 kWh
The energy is 650.09 kWh
